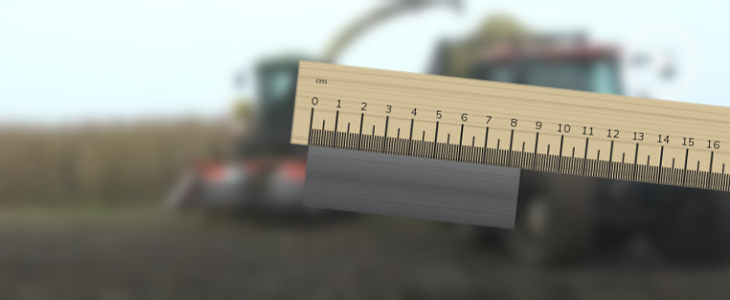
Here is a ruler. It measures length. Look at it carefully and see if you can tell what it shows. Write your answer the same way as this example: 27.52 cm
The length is 8.5 cm
